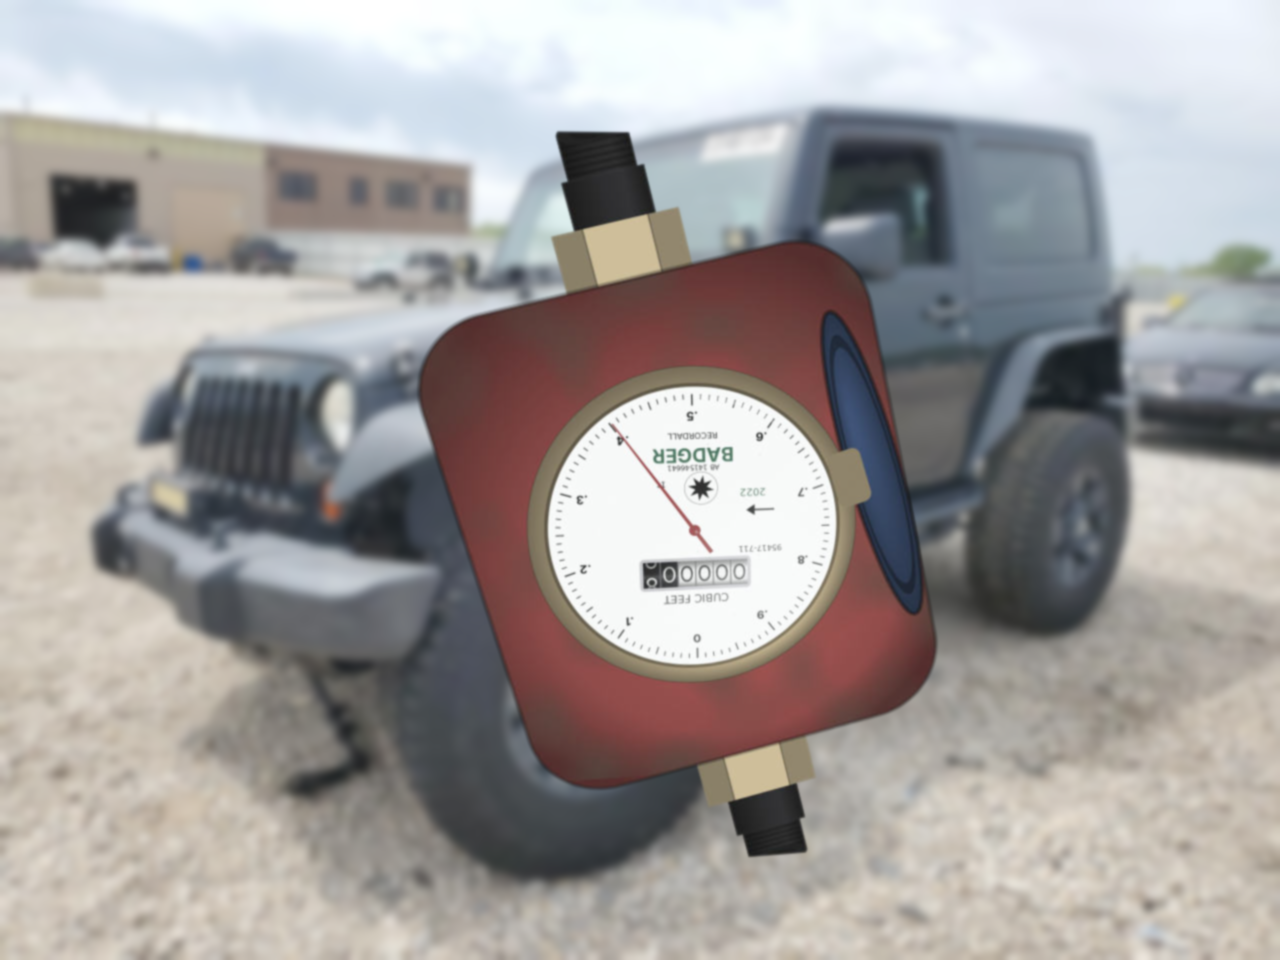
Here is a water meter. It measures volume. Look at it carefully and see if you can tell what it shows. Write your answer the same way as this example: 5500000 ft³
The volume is 8.40 ft³
